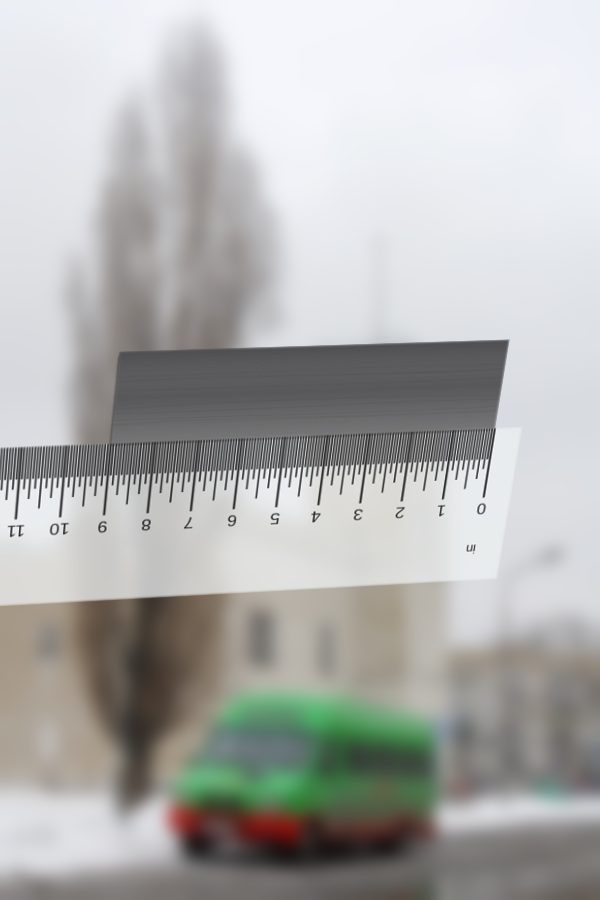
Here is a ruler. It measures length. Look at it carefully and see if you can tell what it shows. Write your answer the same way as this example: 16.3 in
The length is 9 in
